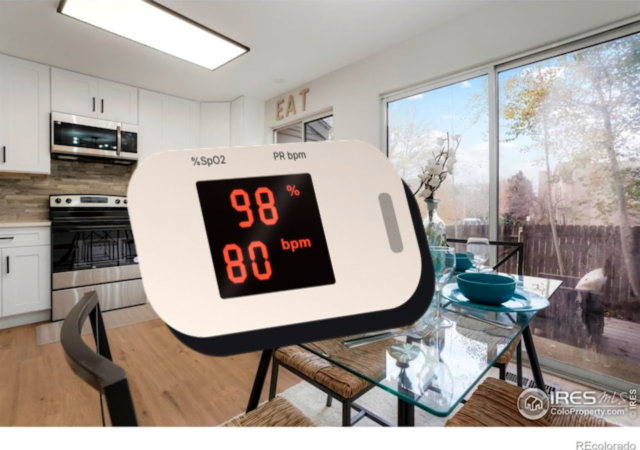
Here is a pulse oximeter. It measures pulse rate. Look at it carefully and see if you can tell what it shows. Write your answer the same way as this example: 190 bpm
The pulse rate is 80 bpm
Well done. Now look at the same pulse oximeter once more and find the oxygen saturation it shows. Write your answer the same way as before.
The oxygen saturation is 98 %
